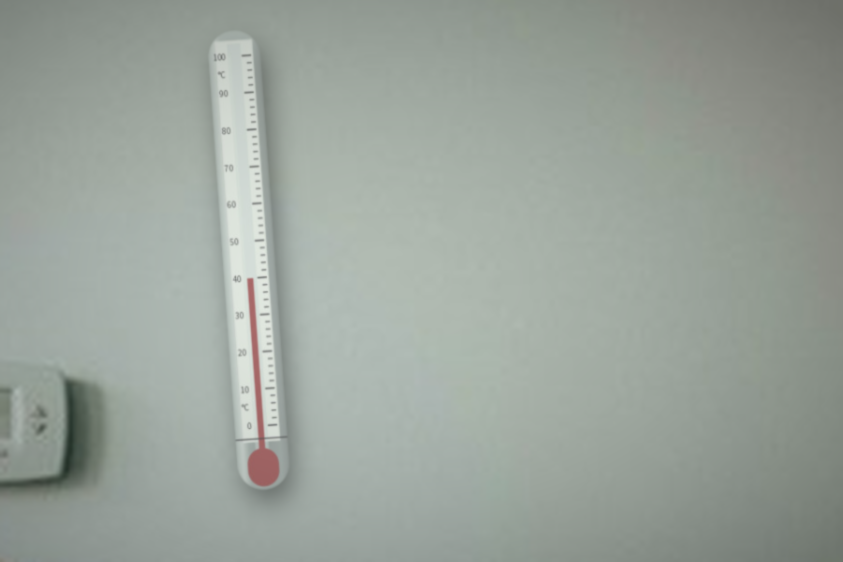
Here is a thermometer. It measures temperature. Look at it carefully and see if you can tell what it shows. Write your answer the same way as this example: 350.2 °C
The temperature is 40 °C
